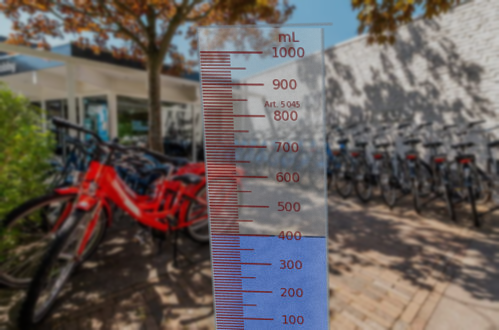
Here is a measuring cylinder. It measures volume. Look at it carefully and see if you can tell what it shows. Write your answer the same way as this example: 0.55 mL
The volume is 400 mL
